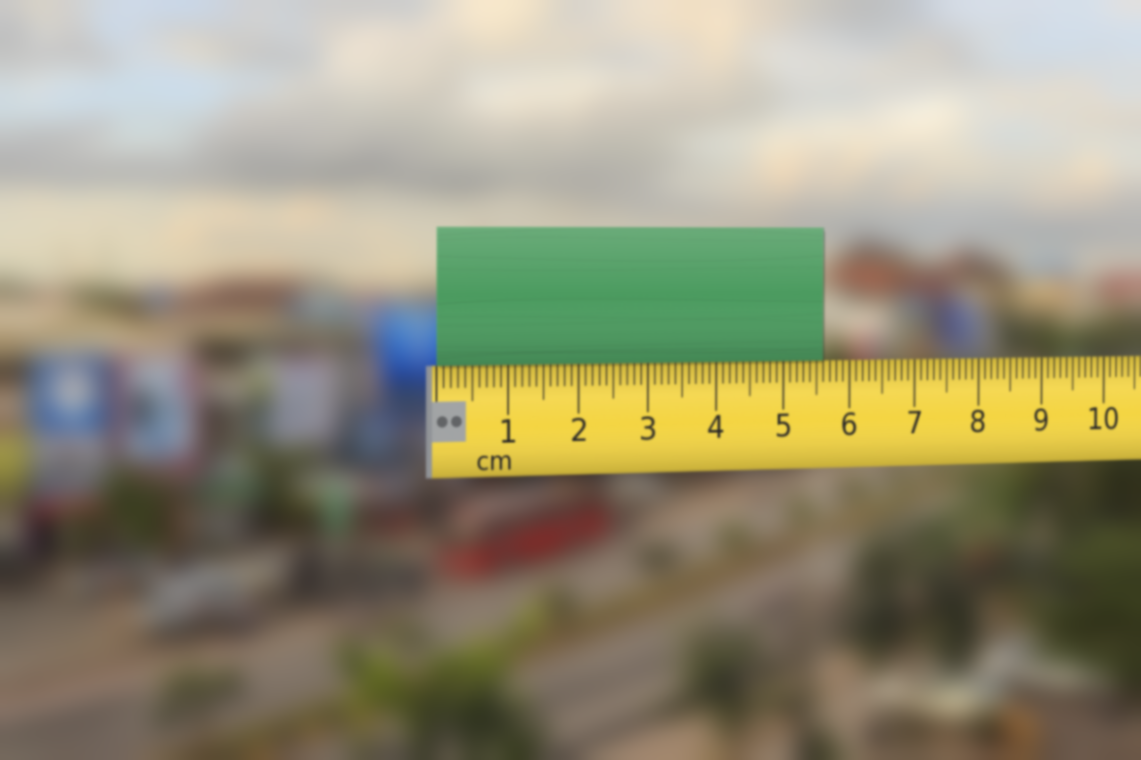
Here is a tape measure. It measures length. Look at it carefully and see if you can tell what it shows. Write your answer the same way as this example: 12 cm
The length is 5.6 cm
